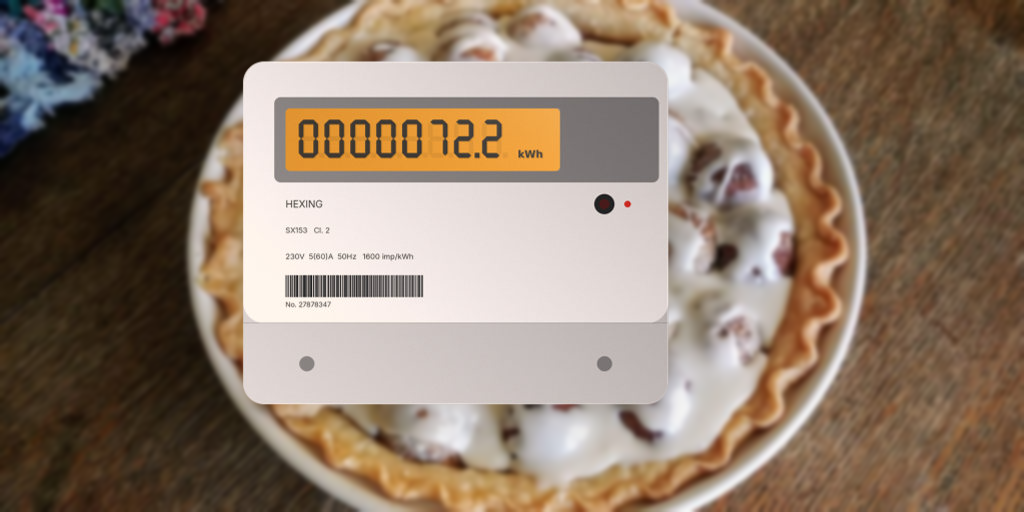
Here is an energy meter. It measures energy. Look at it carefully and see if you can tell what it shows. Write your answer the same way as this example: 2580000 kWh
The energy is 72.2 kWh
